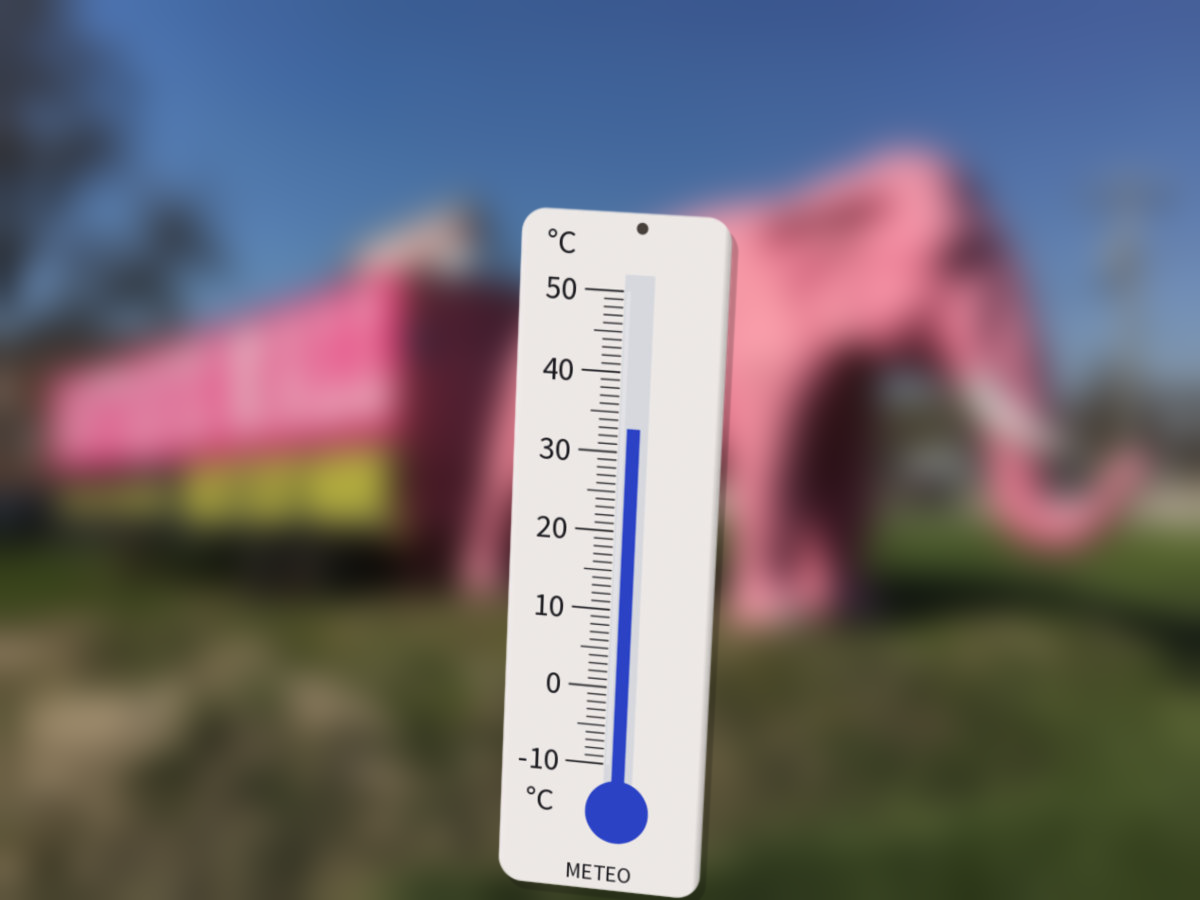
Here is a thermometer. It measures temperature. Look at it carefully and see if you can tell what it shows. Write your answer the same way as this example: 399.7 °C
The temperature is 33 °C
